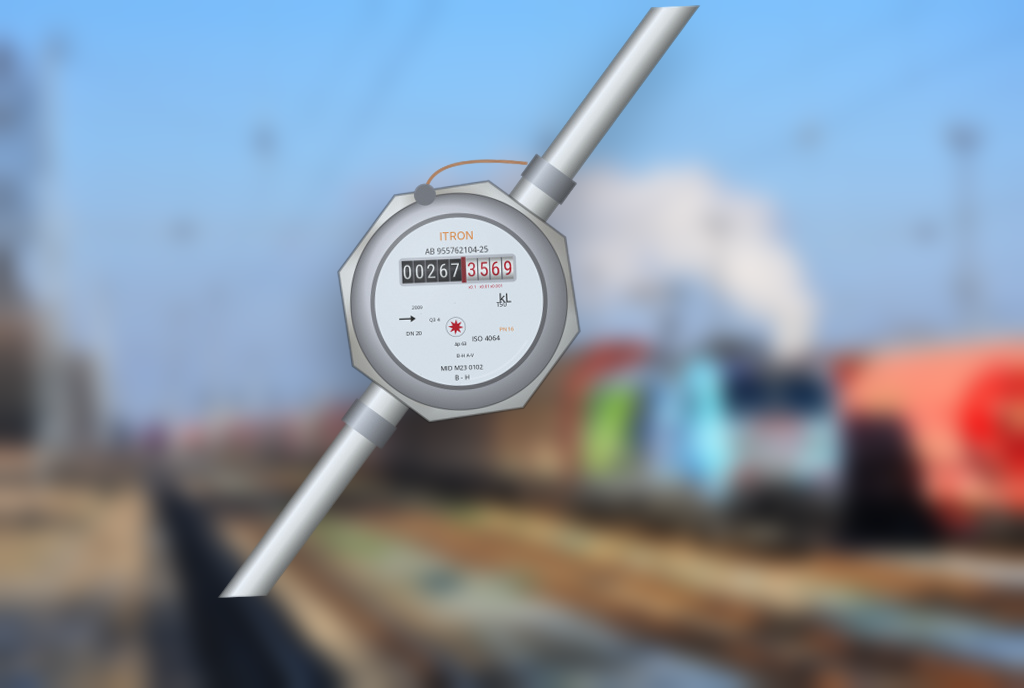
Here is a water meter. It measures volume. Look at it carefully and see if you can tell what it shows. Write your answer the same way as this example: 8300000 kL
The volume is 267.3569 kL
